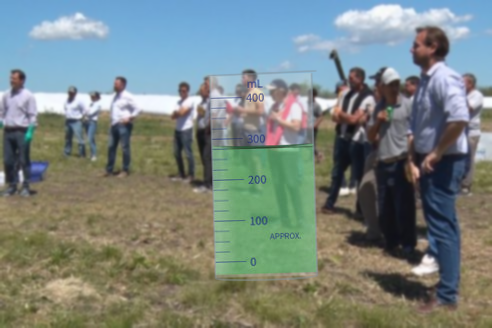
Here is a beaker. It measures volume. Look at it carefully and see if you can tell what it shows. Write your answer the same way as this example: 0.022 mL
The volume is 275 mL
